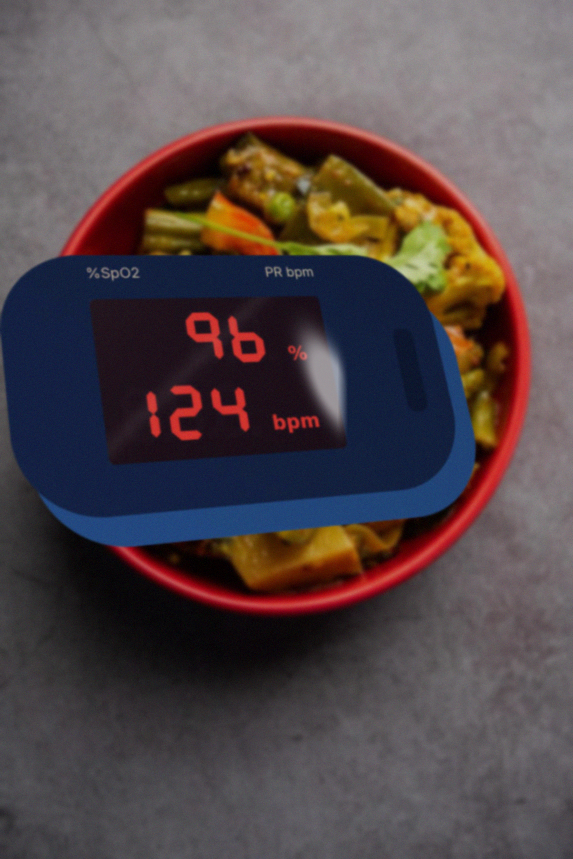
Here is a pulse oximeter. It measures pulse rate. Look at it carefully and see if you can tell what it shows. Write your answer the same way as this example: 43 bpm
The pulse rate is 124 bpm
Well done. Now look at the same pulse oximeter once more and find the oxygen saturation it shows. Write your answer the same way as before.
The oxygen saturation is 96 %
